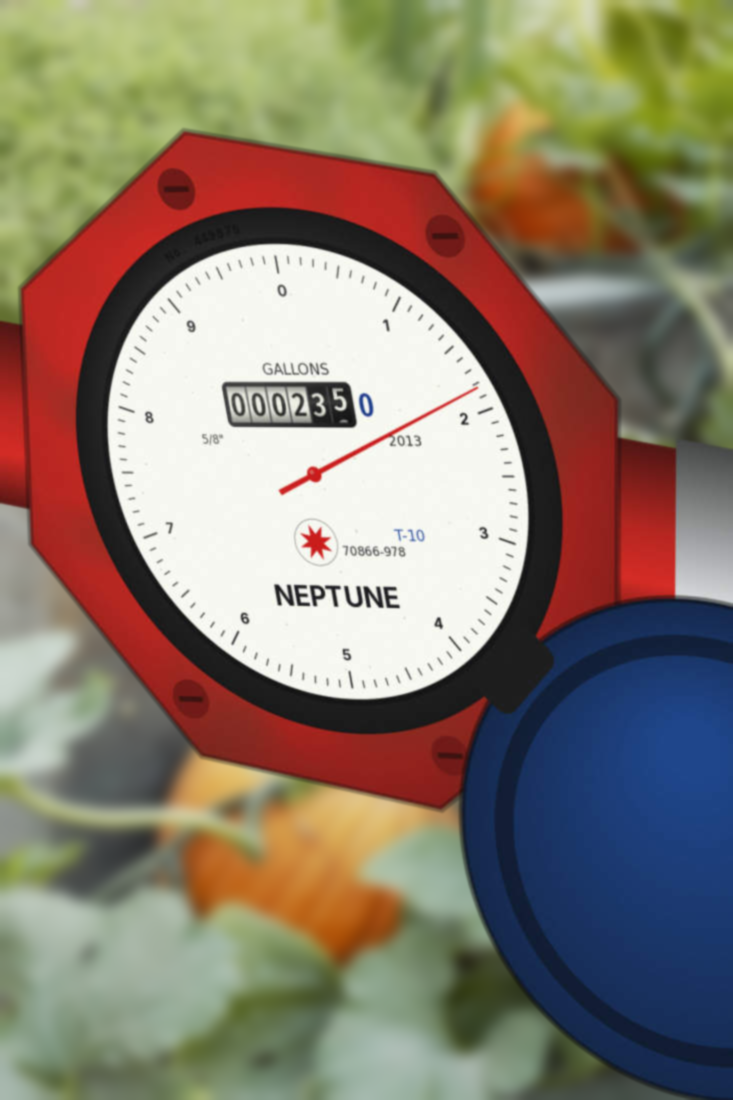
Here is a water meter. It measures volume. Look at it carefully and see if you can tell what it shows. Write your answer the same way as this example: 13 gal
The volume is 2351.8 gal
